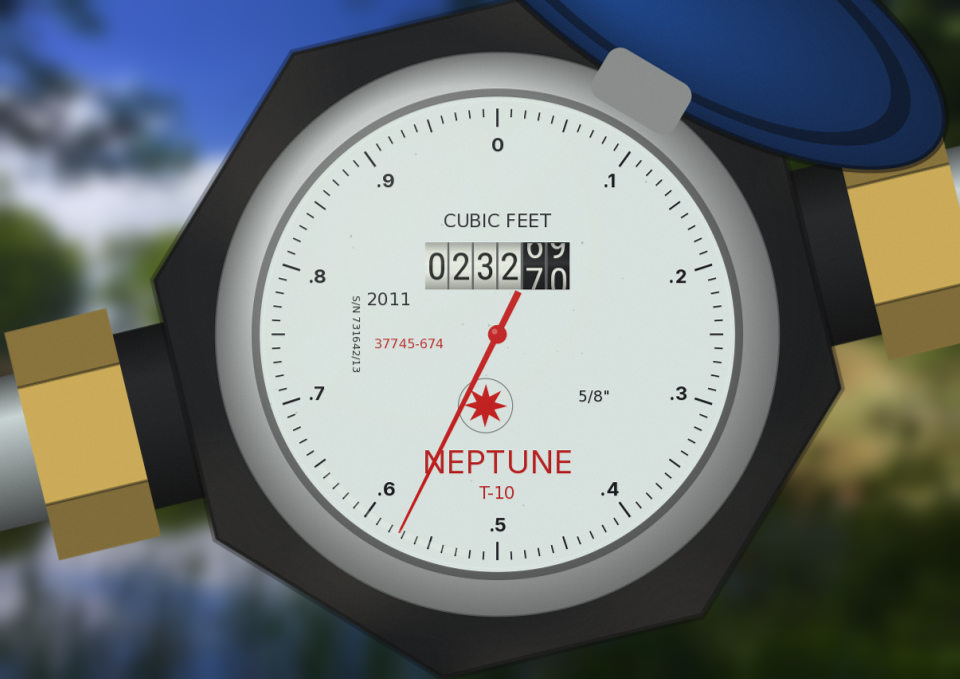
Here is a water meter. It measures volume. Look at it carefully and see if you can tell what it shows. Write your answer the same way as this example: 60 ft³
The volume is 23269.57 ft³
